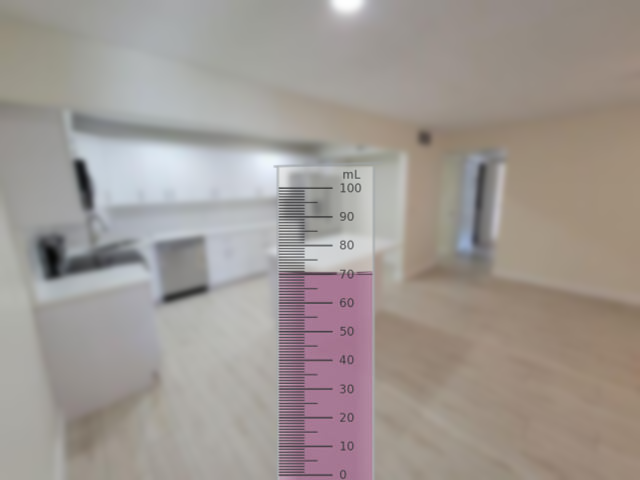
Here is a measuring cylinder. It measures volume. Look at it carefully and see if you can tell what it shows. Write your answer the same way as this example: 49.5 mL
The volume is 70 mL
